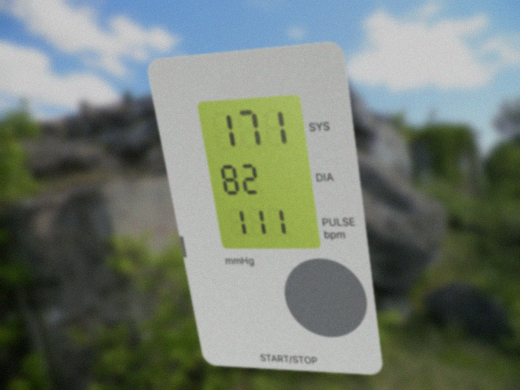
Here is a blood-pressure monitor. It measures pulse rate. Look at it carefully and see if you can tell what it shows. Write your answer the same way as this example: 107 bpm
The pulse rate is 111 bpm
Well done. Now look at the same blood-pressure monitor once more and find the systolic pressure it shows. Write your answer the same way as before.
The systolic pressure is 171 mmHg
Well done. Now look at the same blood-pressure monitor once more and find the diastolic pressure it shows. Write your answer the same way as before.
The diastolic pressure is 82 mmHg
